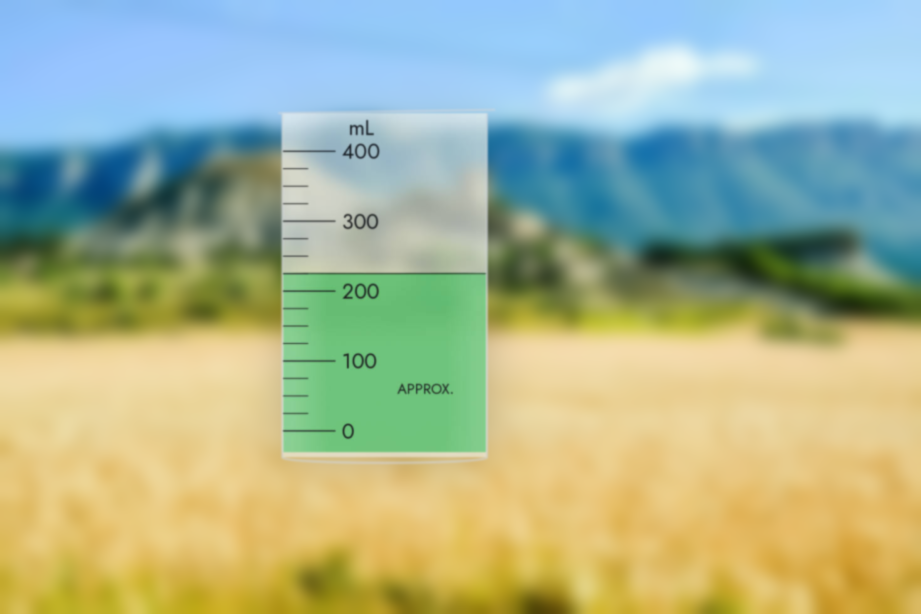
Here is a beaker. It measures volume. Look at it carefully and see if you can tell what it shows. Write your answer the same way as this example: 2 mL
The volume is 225 mL
